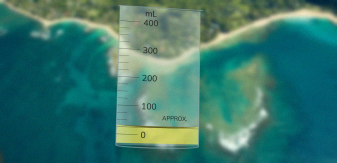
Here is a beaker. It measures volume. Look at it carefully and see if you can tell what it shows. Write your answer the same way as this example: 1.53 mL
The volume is 25 mL
